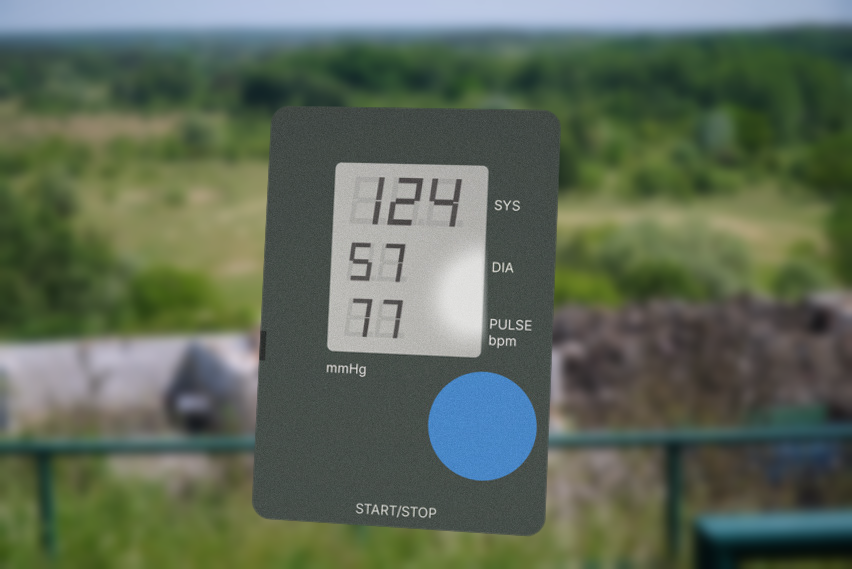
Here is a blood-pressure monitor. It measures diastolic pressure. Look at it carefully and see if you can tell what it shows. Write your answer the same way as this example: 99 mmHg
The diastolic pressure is 57 mmHg
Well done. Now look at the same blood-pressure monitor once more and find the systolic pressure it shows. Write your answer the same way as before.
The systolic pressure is 124 mmHg
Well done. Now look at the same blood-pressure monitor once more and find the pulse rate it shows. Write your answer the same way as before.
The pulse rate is 77 bpm
